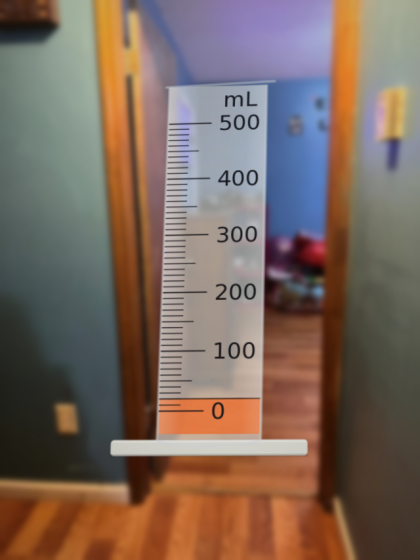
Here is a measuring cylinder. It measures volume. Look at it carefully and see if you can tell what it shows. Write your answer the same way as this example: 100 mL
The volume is 20 mL
